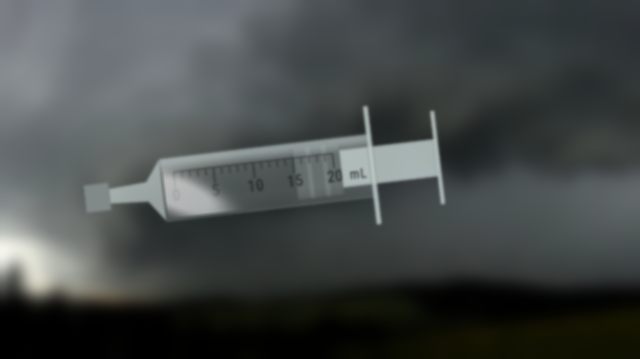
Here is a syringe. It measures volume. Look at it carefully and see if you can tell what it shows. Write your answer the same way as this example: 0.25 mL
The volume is 15 mL
